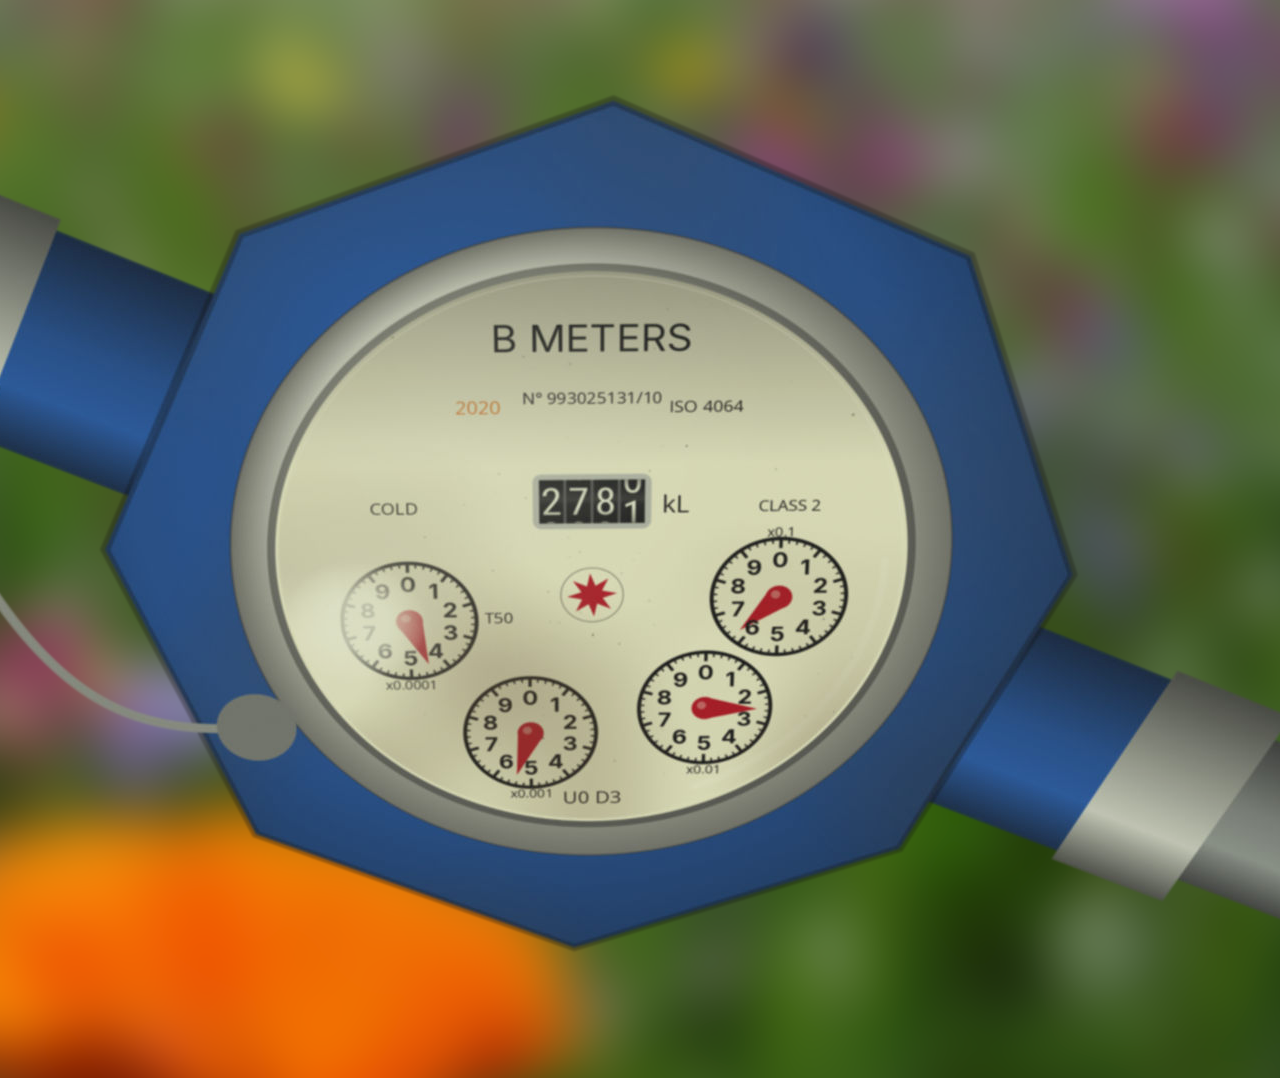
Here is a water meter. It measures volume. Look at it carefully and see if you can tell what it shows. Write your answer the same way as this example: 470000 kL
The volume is 2780.6254 kL
